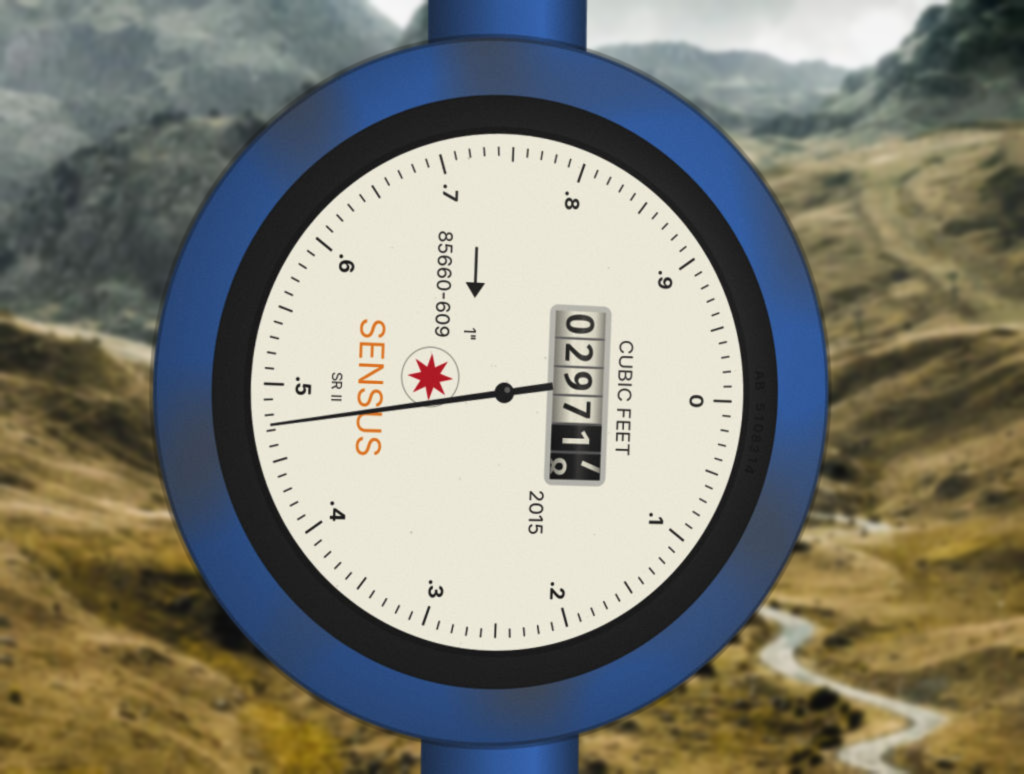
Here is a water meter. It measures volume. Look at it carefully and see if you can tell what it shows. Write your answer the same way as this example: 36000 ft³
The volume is 29717.47 ft³
